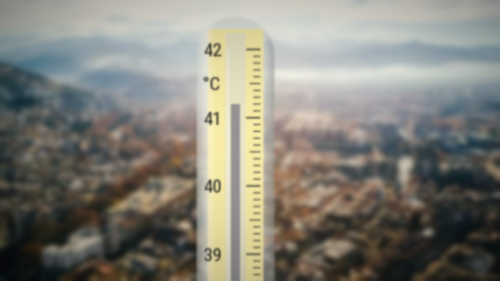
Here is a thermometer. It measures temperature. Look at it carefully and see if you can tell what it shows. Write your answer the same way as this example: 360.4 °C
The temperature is 41.2 °C
